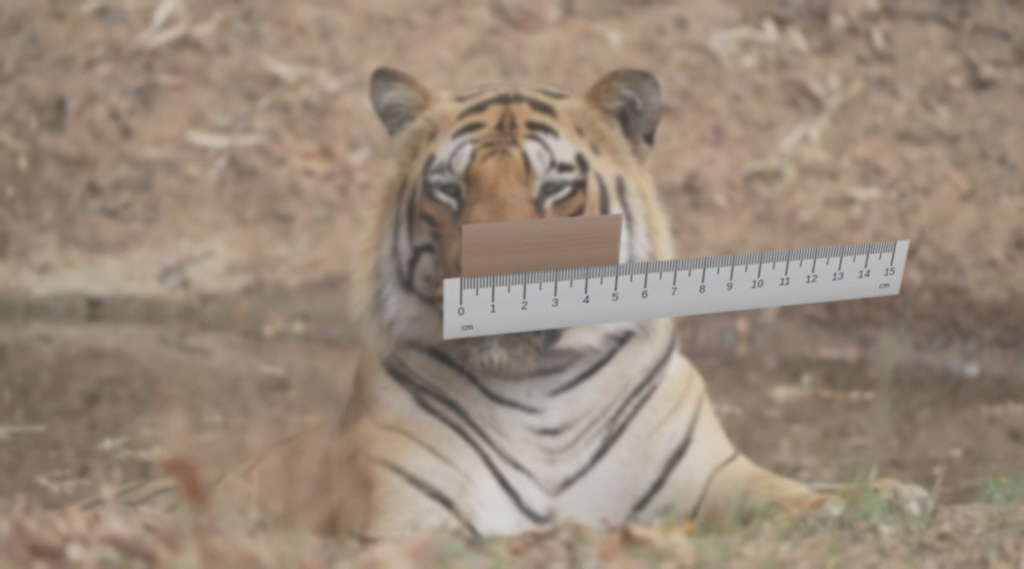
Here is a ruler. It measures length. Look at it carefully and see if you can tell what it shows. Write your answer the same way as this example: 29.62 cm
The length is 5 cm
